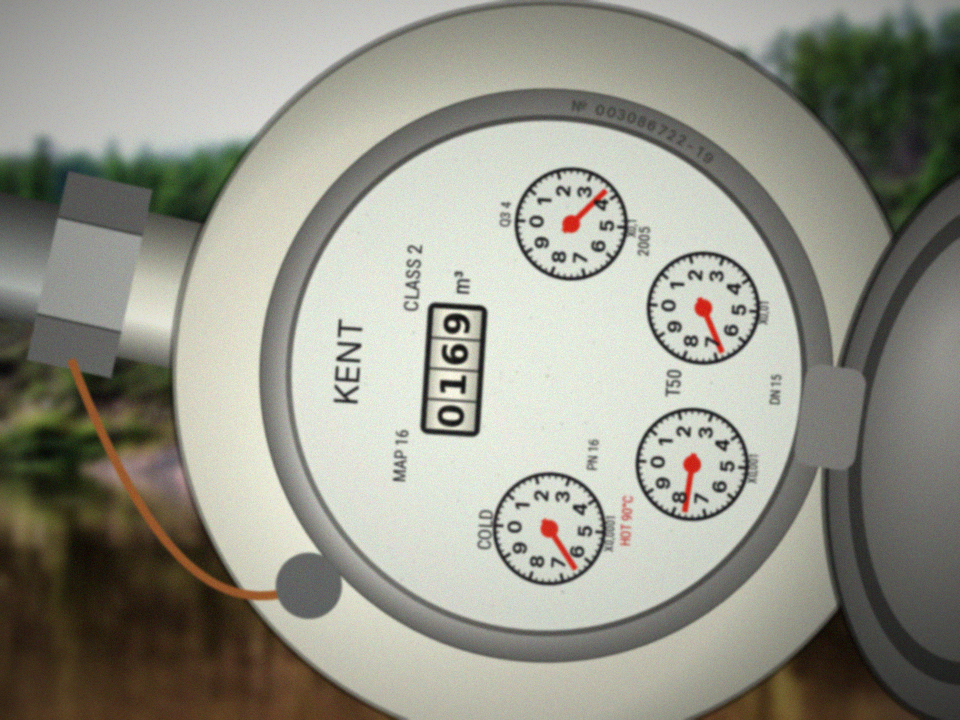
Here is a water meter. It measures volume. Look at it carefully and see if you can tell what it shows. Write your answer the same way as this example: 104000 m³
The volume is 169.3676 m³
